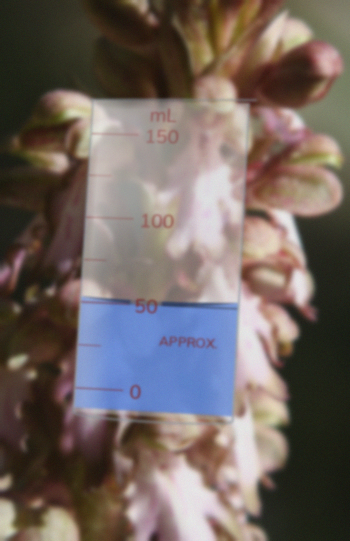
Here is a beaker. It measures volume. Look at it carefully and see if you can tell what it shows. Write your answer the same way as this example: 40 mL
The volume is 50 mL
